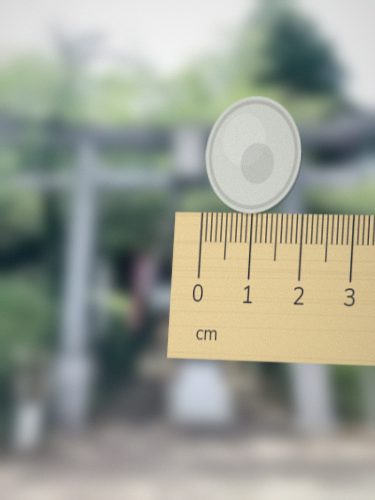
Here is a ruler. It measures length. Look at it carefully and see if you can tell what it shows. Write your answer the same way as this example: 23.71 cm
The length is 1.9 cm
